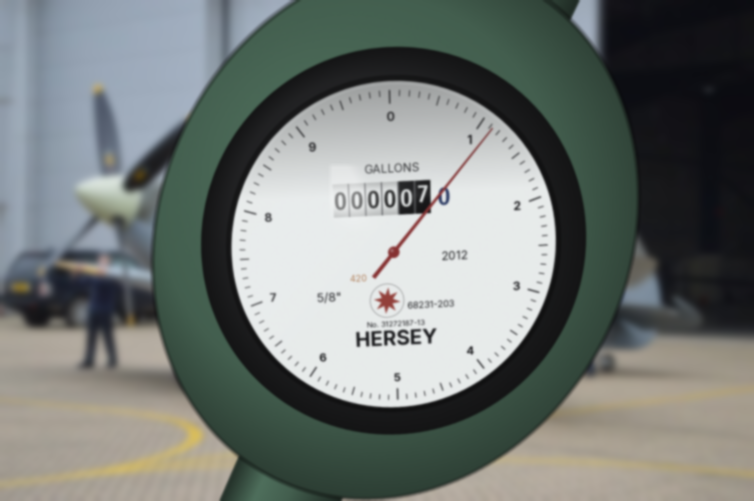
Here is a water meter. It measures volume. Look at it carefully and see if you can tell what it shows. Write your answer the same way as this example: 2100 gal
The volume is 71.1 gal
